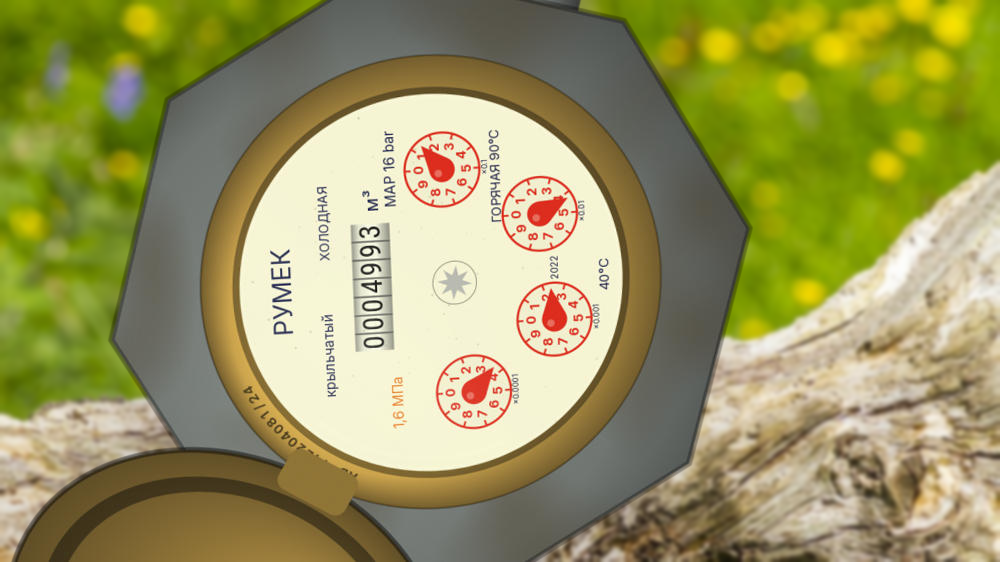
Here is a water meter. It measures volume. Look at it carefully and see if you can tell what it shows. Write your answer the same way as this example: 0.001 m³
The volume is 4993.1423 m³
